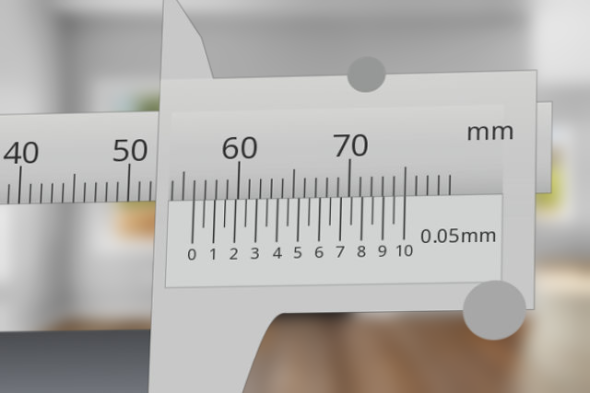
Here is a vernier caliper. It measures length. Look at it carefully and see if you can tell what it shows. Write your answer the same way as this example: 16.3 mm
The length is 56.0 mm
